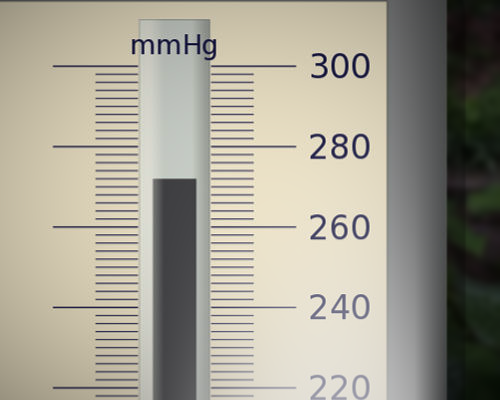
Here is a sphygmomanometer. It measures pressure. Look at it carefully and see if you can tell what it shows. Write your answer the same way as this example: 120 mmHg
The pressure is 272 mmHg
